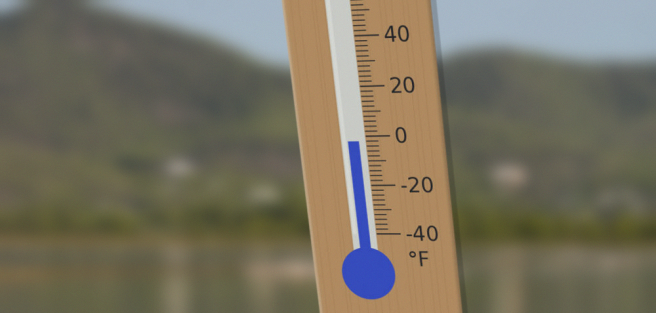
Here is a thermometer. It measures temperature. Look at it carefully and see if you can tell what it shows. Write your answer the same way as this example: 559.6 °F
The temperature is -2 °F
